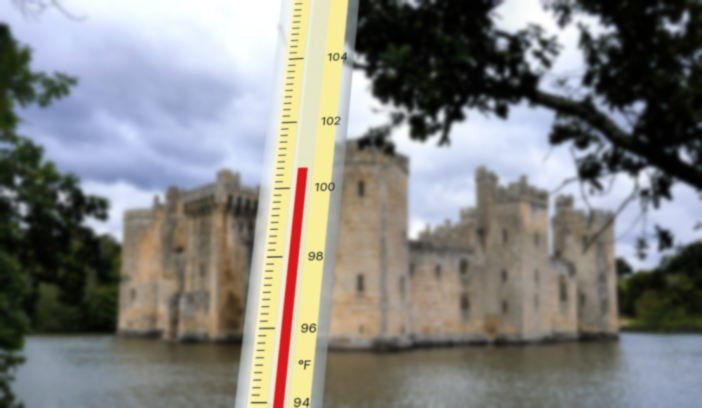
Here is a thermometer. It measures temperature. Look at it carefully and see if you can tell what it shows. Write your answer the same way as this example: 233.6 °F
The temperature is 100.6 °F
